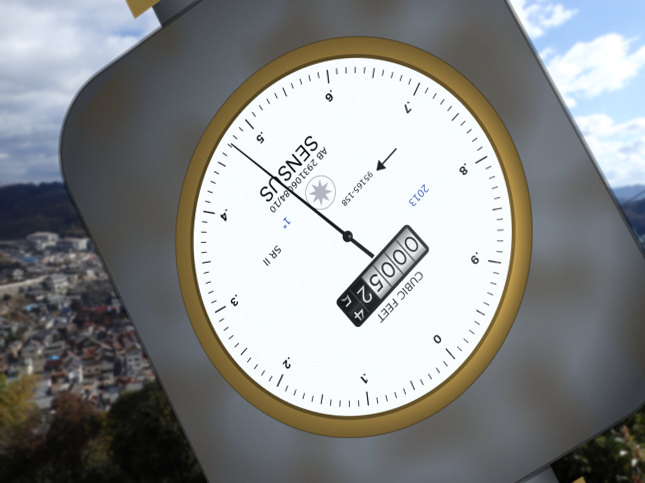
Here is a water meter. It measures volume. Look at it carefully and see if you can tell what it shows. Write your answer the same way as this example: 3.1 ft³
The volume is 524.47 ft³
